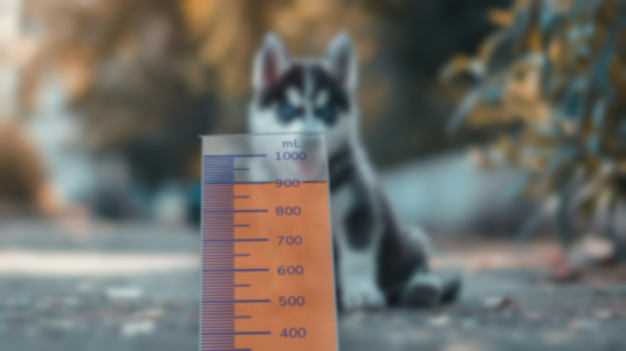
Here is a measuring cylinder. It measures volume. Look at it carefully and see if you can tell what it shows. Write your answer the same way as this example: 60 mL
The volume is 900 mL
